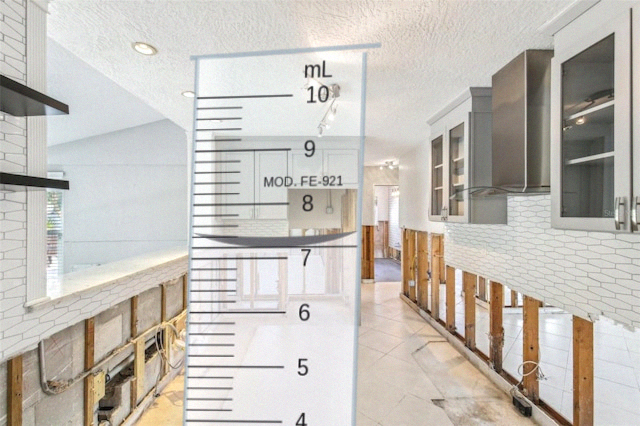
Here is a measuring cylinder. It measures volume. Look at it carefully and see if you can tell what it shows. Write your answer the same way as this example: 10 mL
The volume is 7.2 mL
